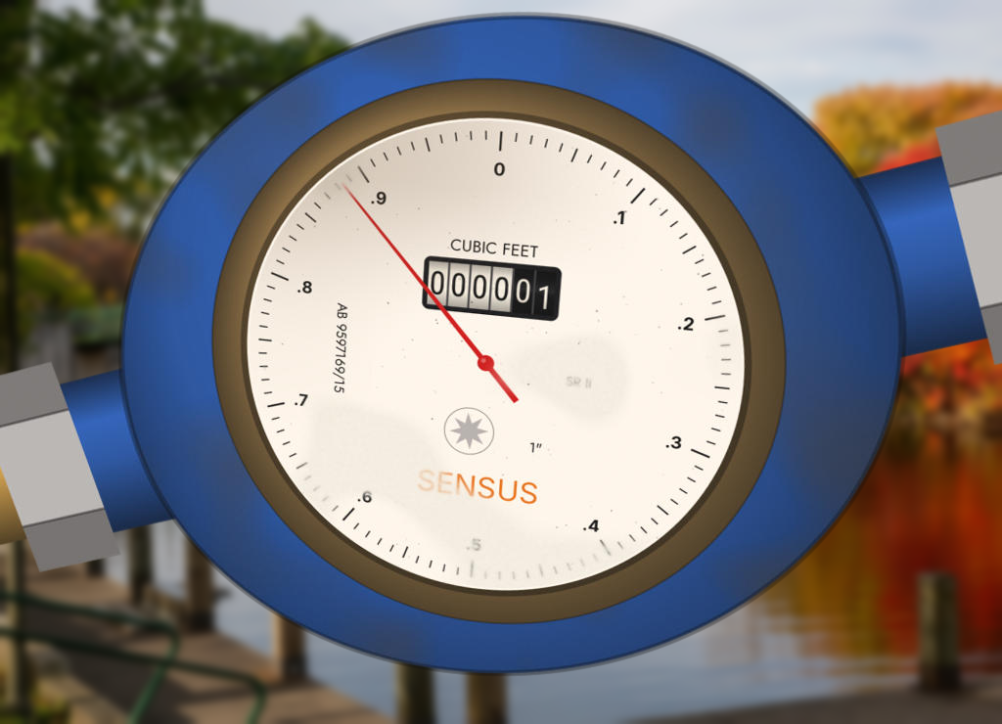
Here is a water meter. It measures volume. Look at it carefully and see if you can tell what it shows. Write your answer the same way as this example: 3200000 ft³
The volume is 0.88 ft³
